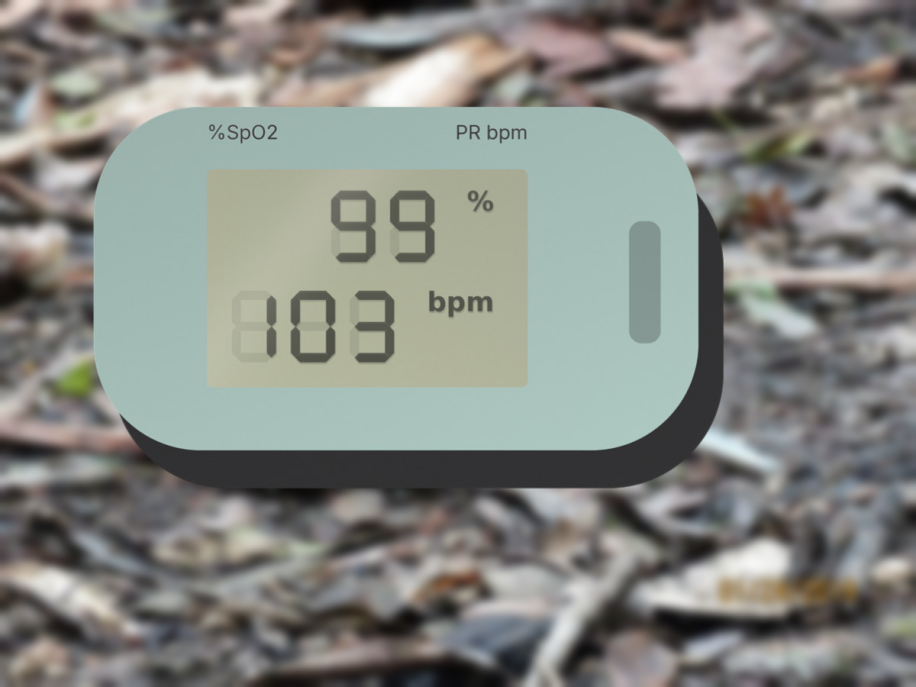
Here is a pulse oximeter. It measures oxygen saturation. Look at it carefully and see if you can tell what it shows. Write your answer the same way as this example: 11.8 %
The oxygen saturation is 99 %
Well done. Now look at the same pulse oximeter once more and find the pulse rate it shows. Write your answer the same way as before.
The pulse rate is 103 bpm
